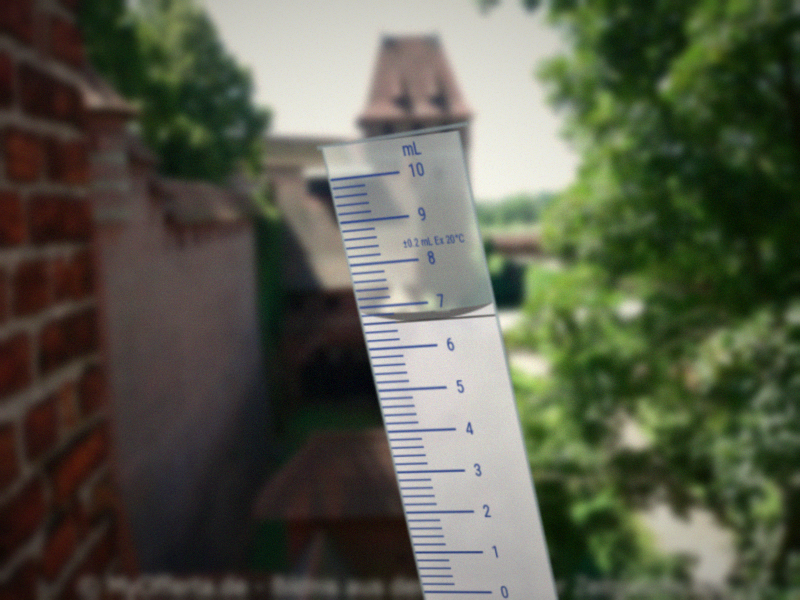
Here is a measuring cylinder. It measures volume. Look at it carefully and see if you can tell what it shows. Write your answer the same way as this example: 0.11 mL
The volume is 6.6 mL
